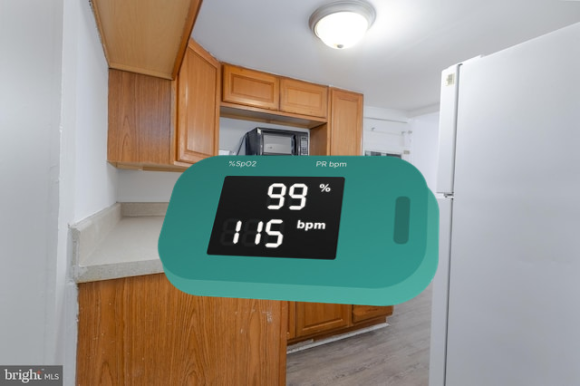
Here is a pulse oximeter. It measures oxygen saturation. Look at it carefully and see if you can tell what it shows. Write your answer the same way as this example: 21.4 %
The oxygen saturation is 99 %
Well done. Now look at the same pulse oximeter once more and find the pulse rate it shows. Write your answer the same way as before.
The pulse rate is 115 bpm
